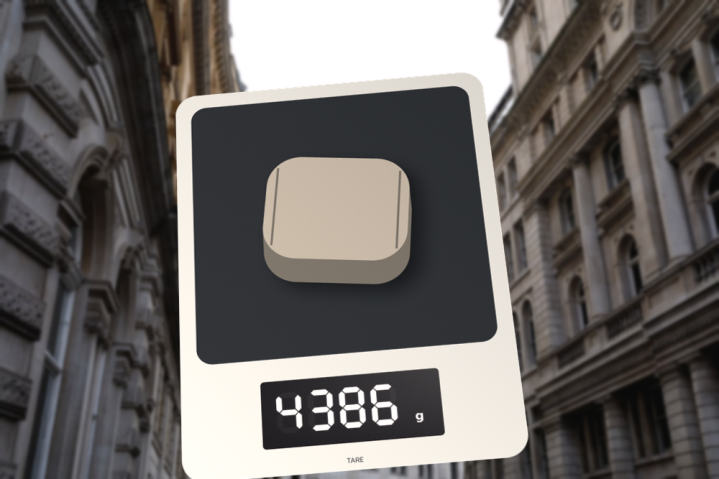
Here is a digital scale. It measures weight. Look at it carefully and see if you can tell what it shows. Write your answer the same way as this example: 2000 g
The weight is 4386 g
